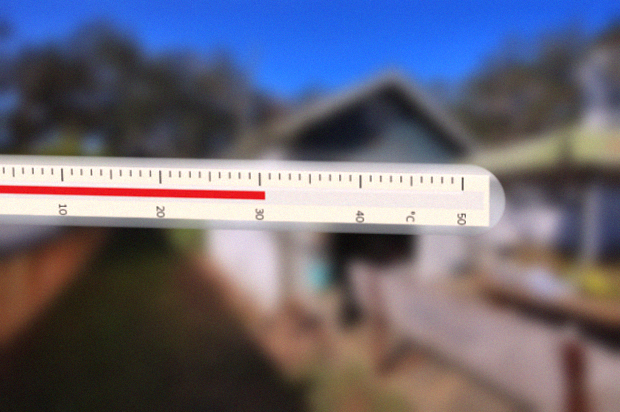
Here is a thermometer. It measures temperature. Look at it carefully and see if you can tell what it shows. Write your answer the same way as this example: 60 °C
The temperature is 30.5 °C
